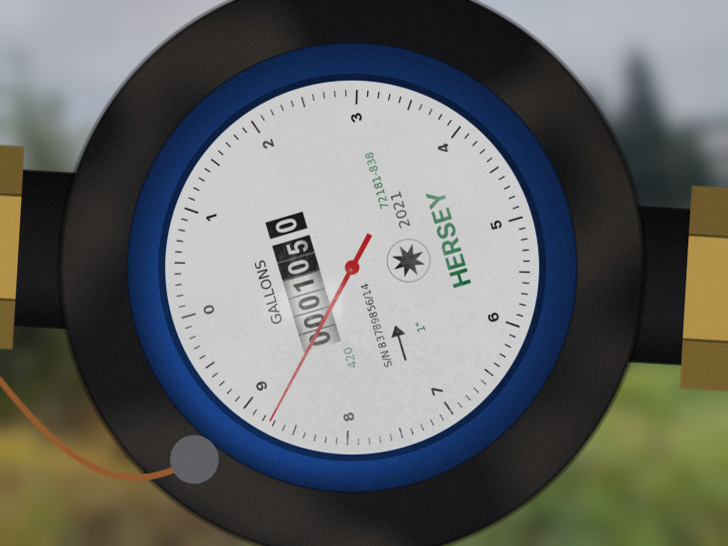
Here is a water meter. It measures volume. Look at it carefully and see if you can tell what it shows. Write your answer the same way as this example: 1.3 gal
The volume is 1048.7 gal
